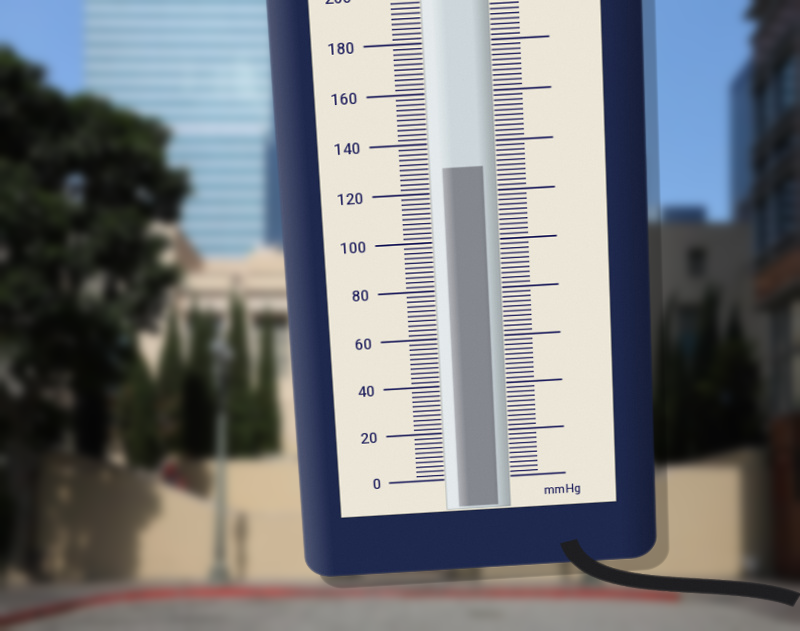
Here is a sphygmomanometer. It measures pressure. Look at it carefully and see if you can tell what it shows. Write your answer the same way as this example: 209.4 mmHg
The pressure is 130 mmHg
